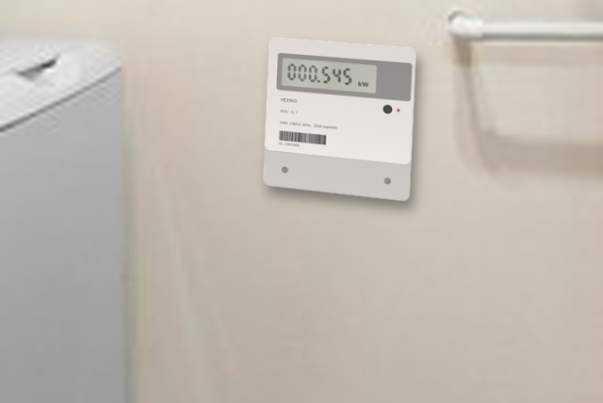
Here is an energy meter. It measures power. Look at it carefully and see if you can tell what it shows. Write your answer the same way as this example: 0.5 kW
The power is 0.545 kW
